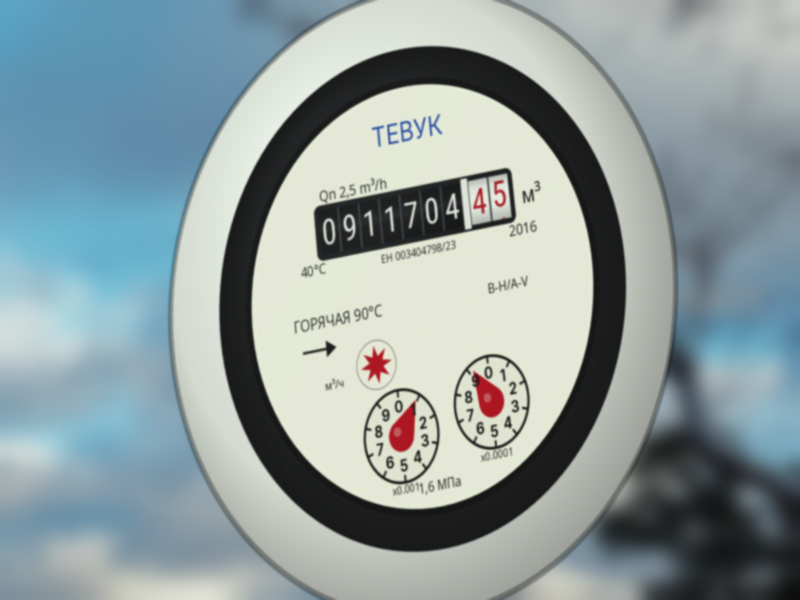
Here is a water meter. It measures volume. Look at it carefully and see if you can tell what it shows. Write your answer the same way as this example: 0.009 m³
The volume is 911704.4509 m³
